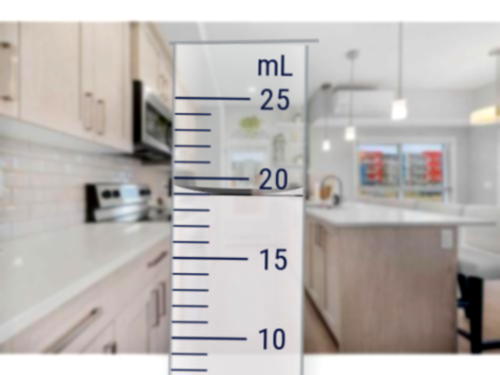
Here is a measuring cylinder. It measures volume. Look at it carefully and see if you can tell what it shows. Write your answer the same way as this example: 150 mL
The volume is 19 mL
